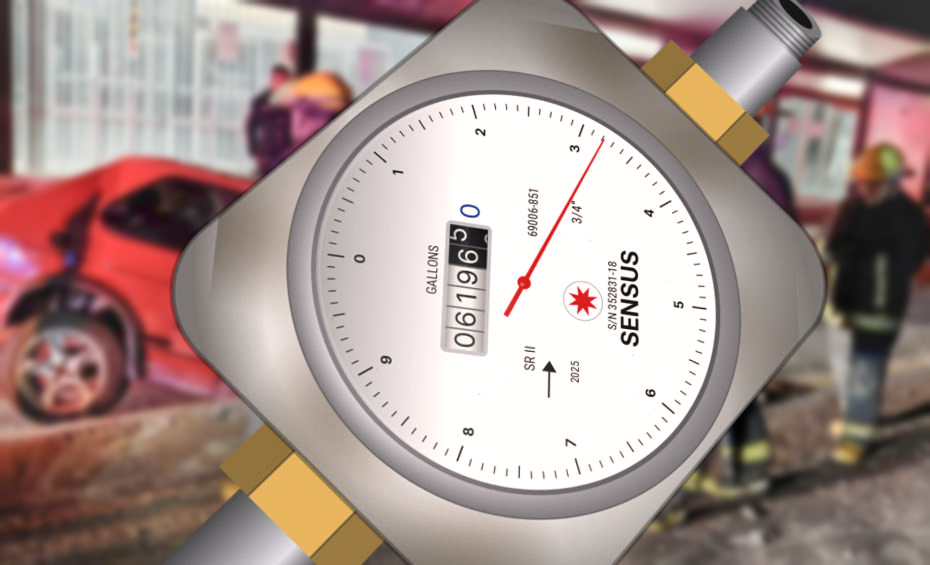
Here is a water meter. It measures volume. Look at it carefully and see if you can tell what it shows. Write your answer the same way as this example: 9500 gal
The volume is 619653.2 gal
